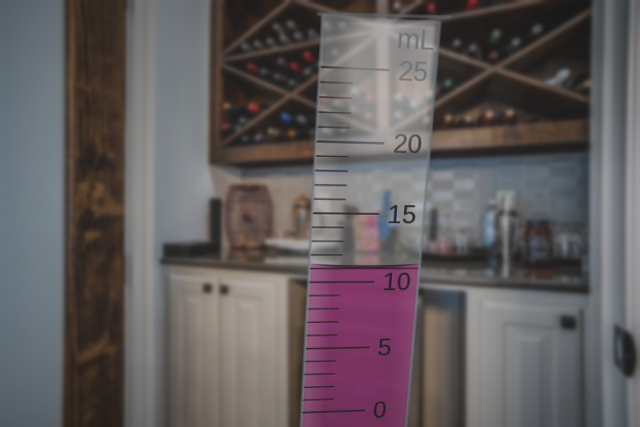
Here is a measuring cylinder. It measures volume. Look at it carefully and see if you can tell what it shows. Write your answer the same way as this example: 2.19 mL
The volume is 11 mL
